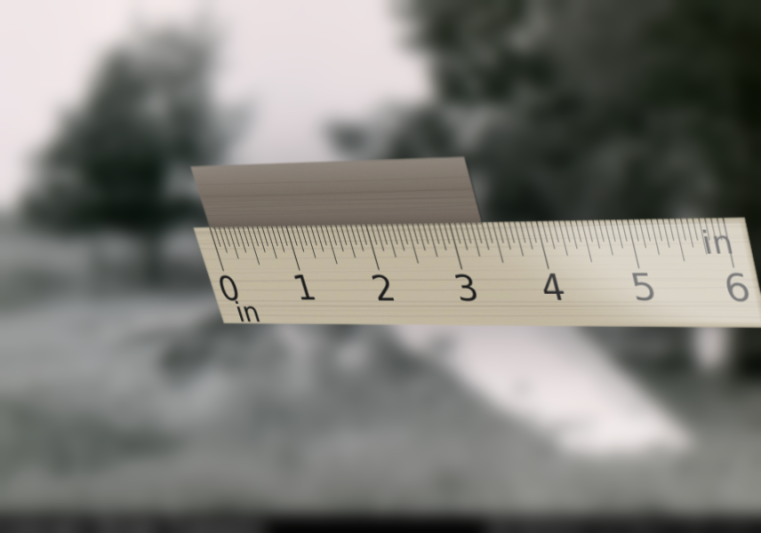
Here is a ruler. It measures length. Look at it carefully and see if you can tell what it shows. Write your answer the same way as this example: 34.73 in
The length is 3.375 in
